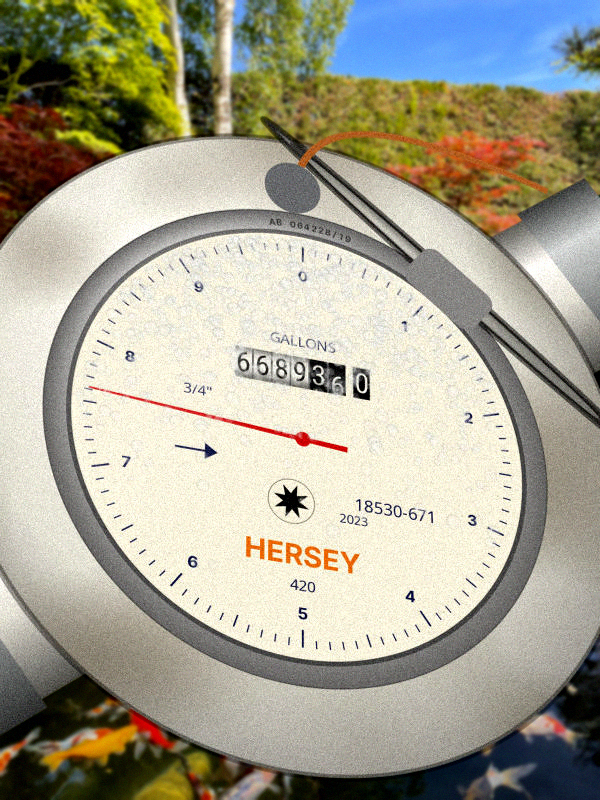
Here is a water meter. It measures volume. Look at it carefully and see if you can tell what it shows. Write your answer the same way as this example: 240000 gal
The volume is 6689357.6 gal
